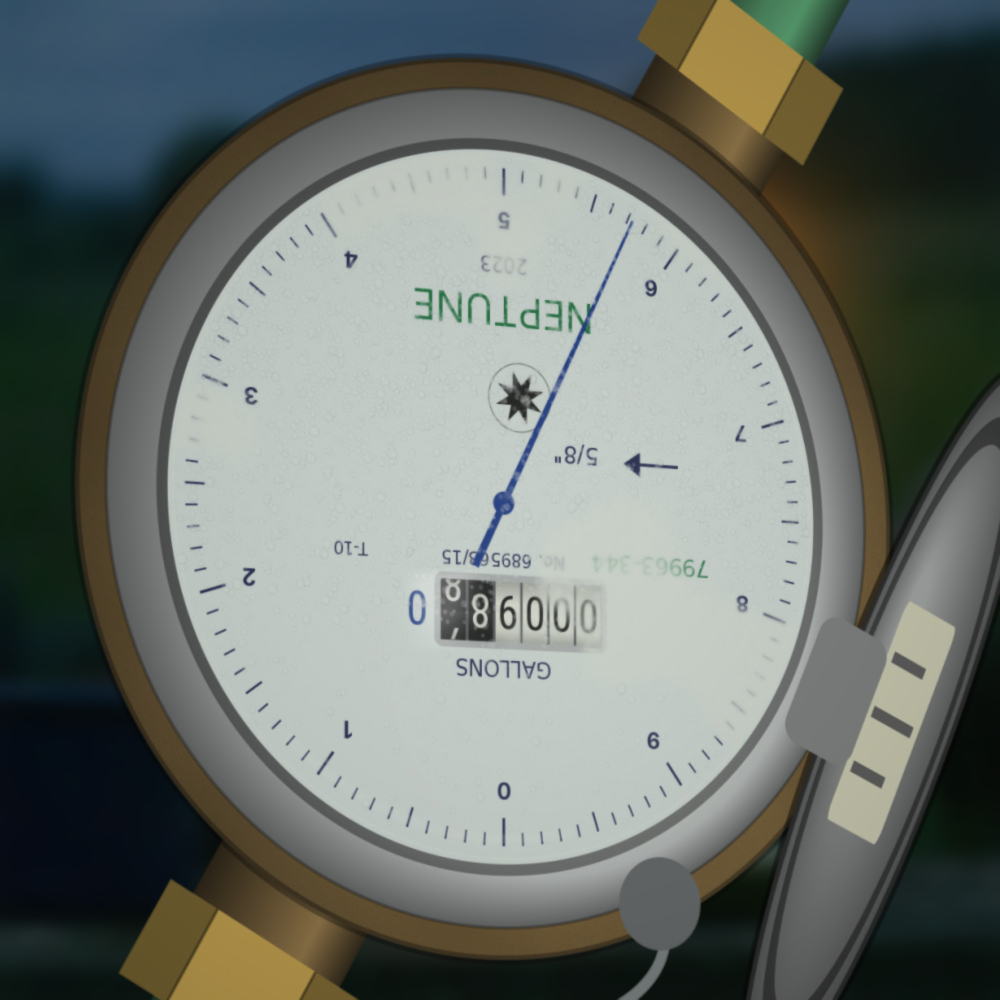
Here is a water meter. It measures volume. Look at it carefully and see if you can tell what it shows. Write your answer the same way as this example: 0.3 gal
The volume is 9875.7 gal
